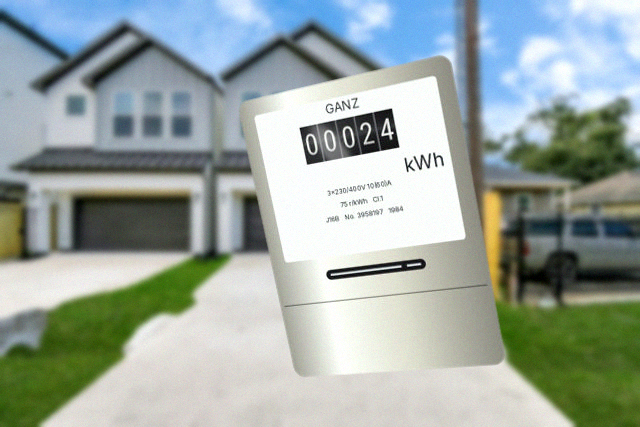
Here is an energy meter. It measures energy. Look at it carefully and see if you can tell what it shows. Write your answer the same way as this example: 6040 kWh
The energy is 24 kWh
